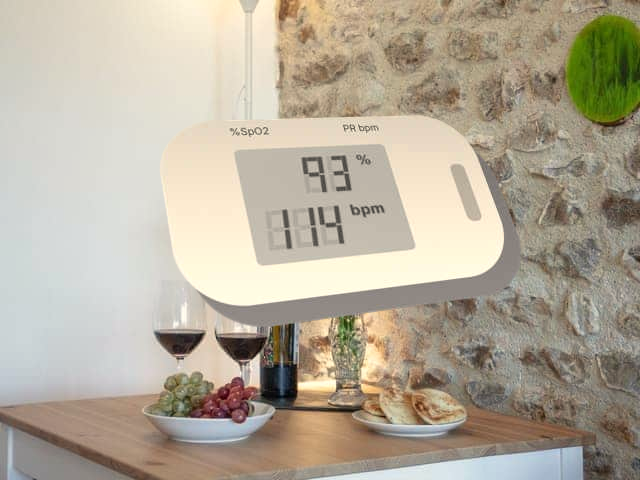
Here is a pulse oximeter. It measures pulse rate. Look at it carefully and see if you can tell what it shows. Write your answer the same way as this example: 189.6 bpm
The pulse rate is 114 bpm
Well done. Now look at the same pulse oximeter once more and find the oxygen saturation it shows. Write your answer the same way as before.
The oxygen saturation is 93 %
